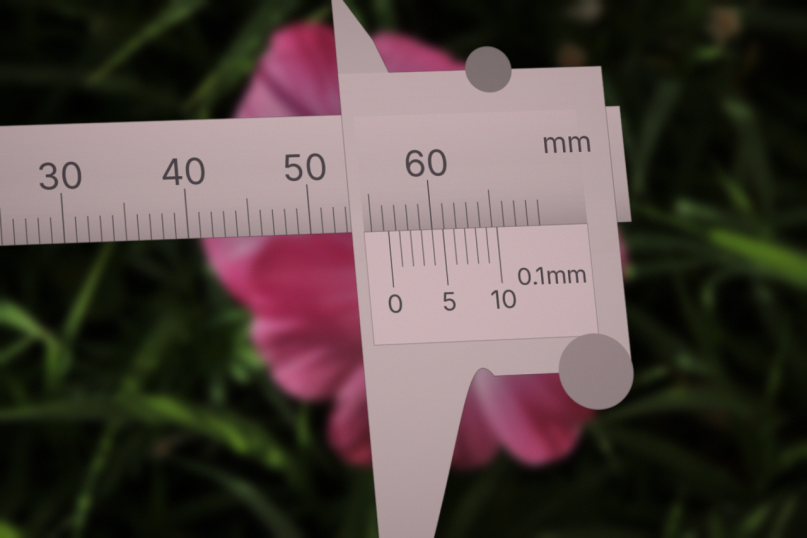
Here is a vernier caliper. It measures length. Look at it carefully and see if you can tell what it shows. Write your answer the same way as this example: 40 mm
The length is 56.4 mm
